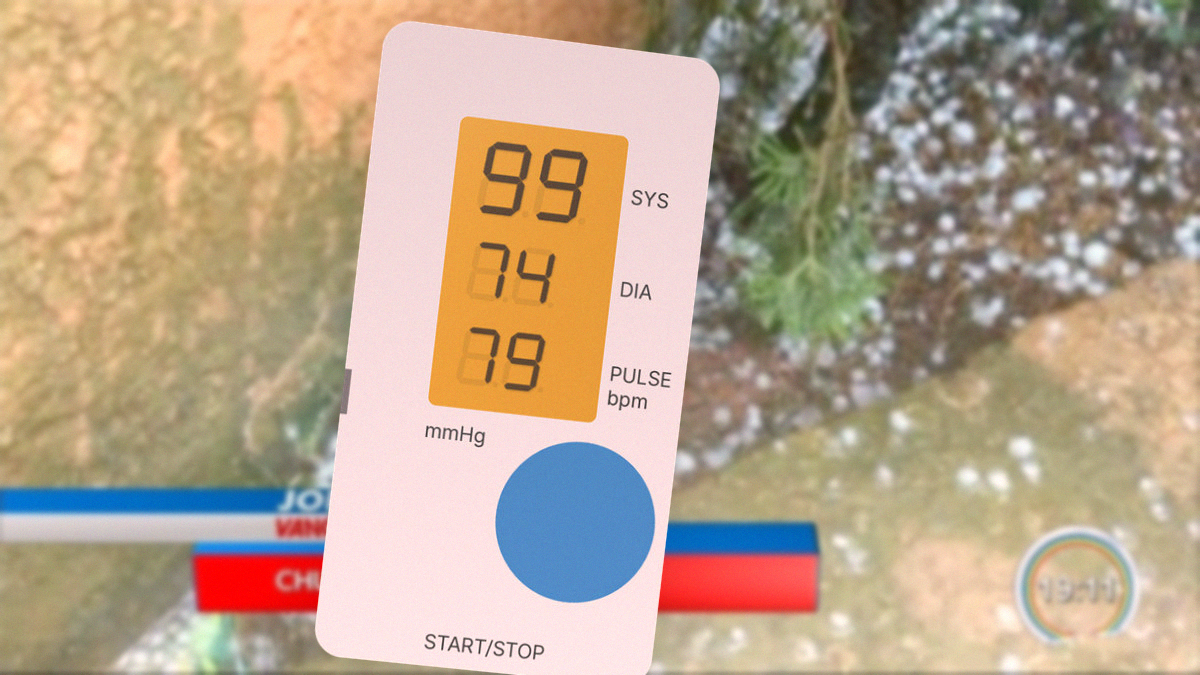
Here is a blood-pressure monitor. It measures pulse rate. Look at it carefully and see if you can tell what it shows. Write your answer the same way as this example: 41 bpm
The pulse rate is 79 bpm
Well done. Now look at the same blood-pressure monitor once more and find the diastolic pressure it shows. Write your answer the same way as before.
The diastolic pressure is 74 mmHg
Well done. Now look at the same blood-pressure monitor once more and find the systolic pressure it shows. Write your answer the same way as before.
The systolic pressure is 99 mmHg
